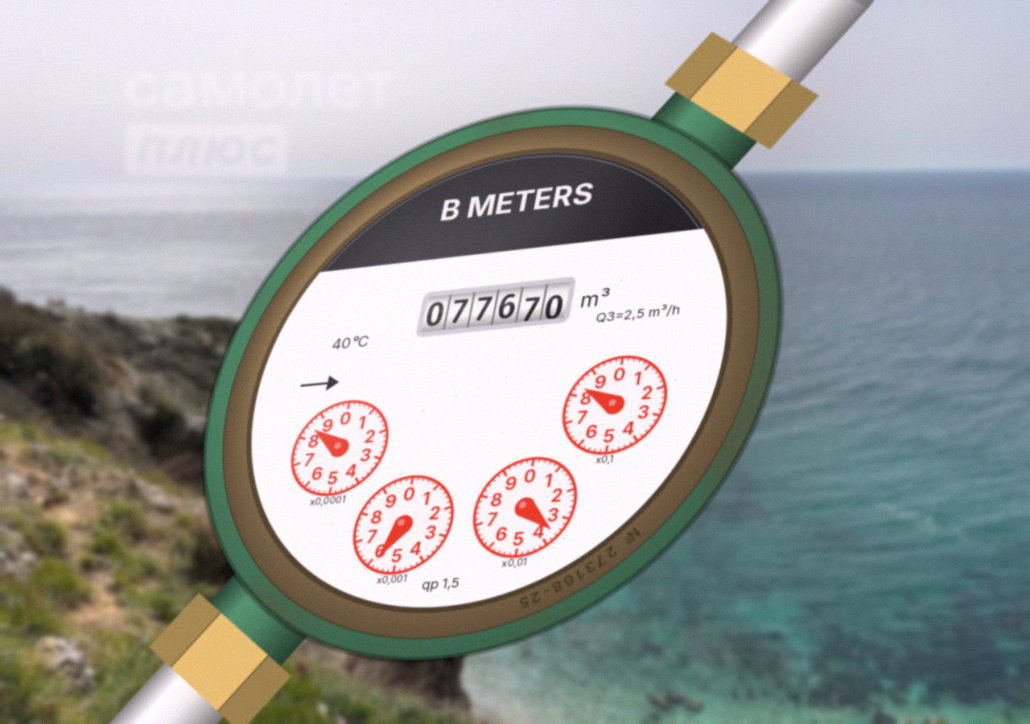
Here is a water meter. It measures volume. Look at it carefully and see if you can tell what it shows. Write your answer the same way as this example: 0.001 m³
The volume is 77669.8358 m³
